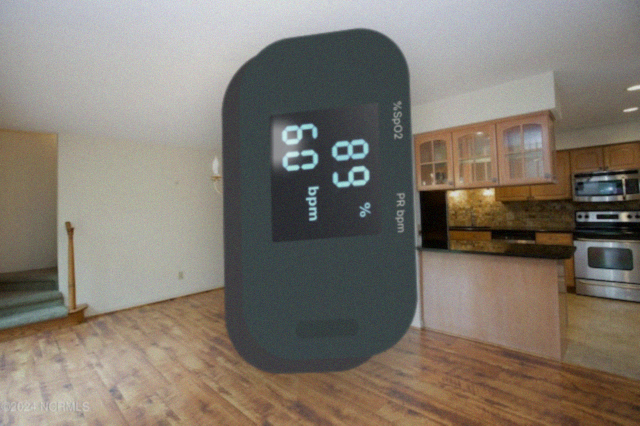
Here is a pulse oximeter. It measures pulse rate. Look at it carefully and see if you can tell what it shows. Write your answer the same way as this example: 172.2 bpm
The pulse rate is 60 bpm
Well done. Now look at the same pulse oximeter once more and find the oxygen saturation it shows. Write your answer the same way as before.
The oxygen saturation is 89 %
